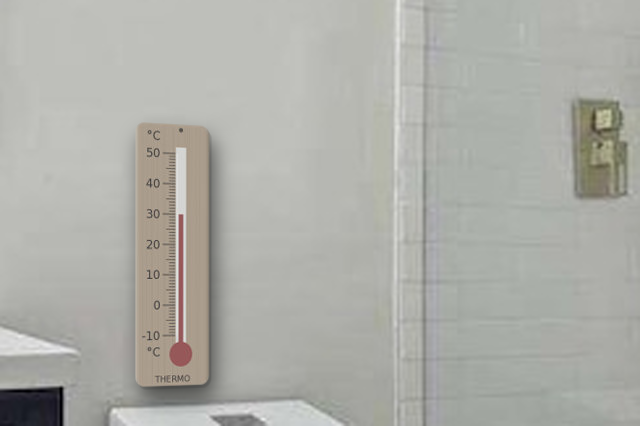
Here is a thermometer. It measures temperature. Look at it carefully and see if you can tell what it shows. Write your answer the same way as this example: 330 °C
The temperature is 30 °C
